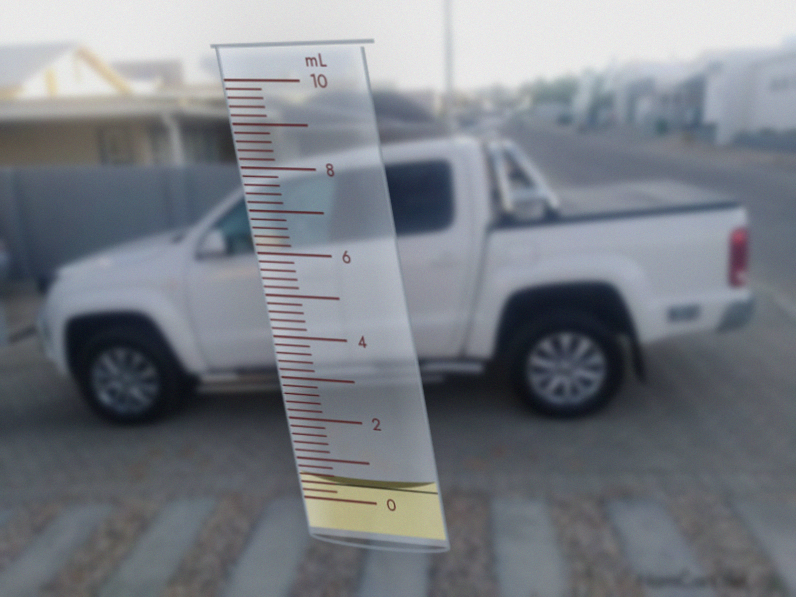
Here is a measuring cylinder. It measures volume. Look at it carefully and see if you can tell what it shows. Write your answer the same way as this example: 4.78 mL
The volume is 0.4 mL
